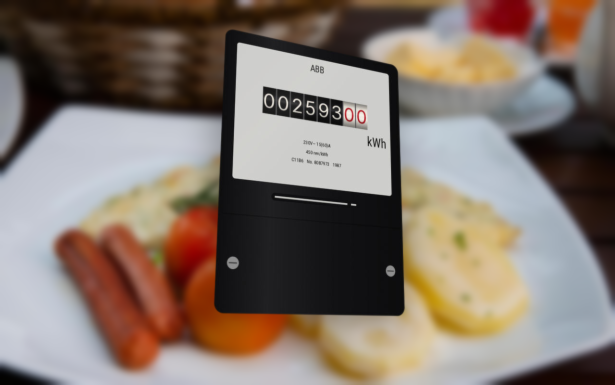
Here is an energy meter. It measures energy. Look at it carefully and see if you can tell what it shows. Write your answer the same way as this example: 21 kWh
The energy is 2593.00 kWh
